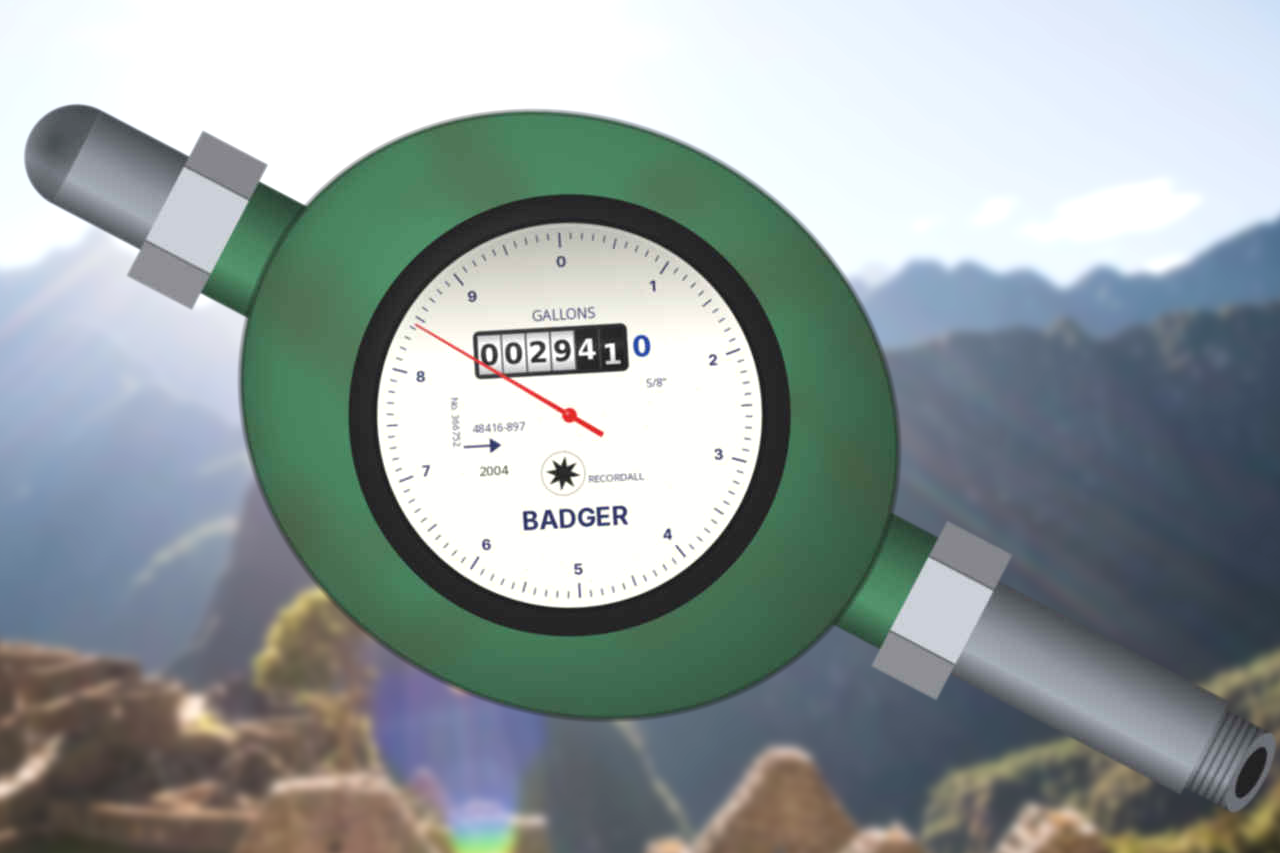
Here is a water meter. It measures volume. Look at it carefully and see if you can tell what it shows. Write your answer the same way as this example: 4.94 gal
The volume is 29408.4 gal
